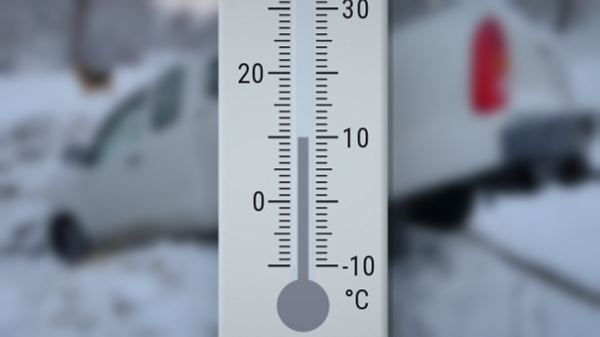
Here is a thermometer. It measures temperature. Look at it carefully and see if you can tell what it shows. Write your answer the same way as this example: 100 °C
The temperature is 10 °C
